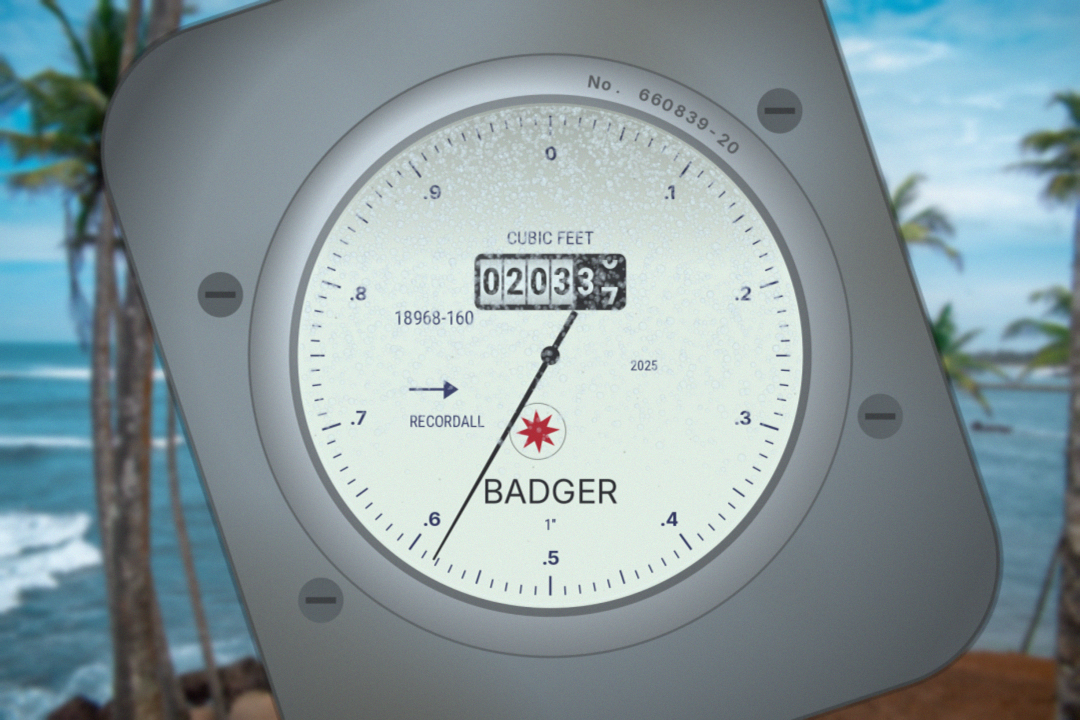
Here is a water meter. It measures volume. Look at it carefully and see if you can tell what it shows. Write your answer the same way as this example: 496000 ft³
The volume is 20336.58 ft³
